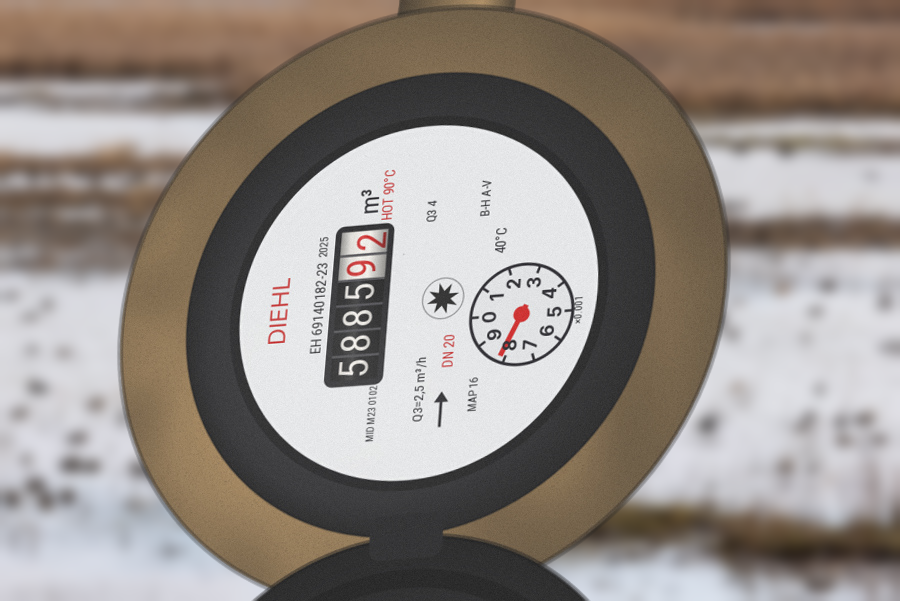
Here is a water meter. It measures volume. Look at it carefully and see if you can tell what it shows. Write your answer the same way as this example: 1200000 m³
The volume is 5885.918 m³
